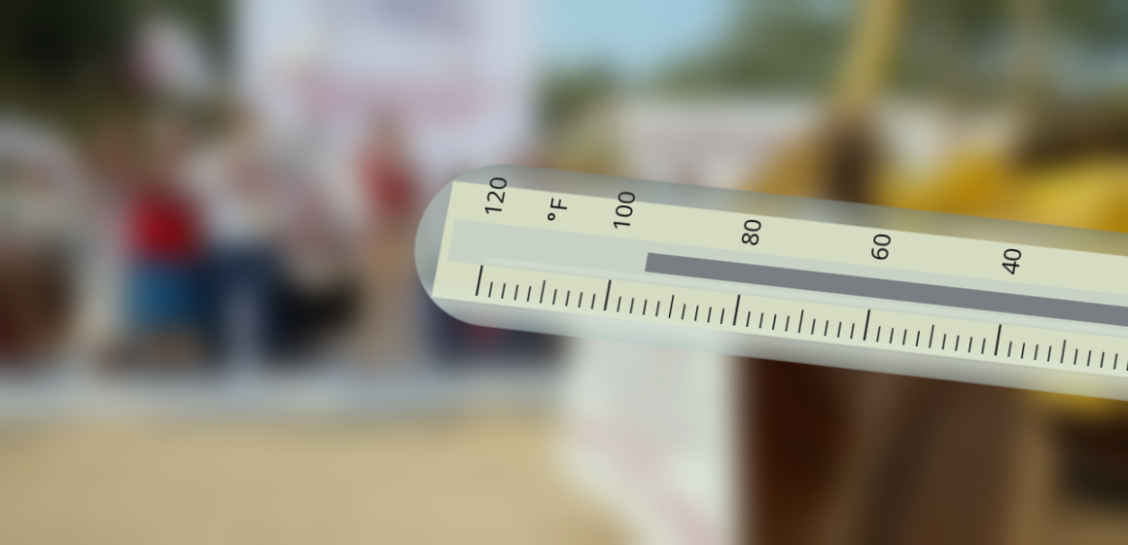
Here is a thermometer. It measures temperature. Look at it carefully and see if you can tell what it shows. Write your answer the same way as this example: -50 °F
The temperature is 95 °F
